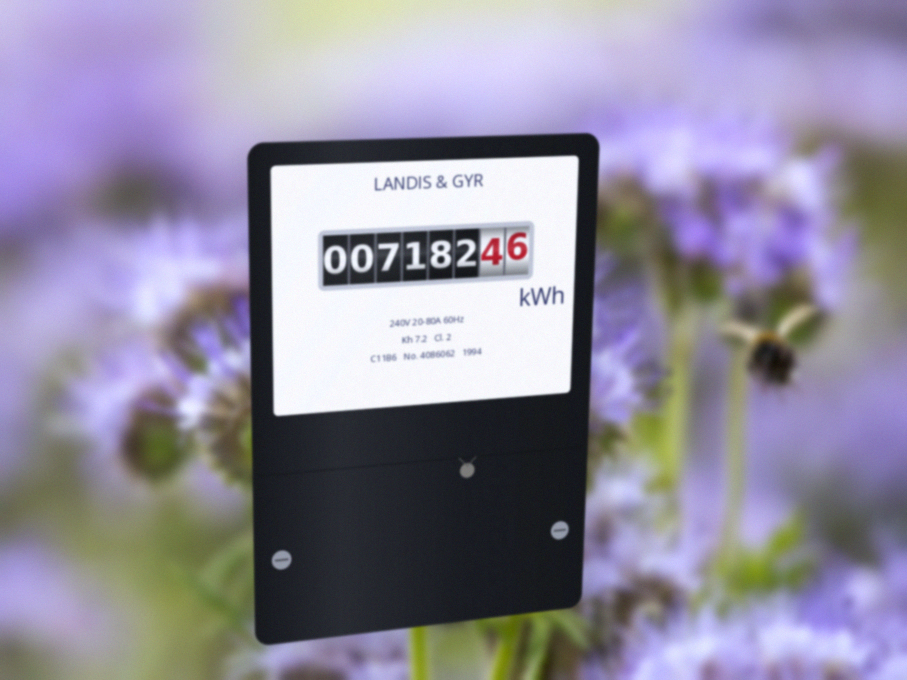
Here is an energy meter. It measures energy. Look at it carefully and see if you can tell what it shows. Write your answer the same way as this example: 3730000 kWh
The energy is 7182.46 kWh
